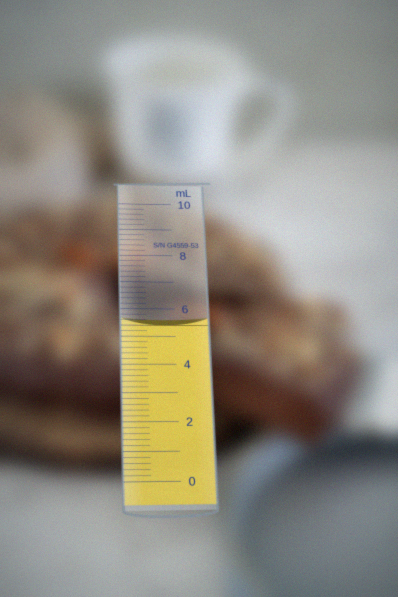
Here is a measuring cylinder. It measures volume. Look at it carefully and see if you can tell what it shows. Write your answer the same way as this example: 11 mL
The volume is 5.4 mL
